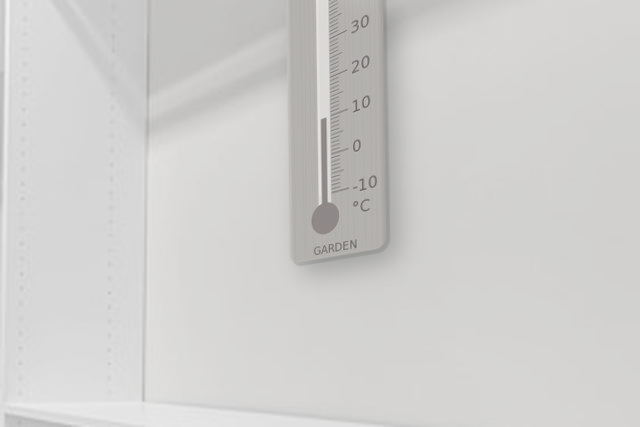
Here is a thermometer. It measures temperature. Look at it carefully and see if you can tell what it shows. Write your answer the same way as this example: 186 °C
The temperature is 10 °C
